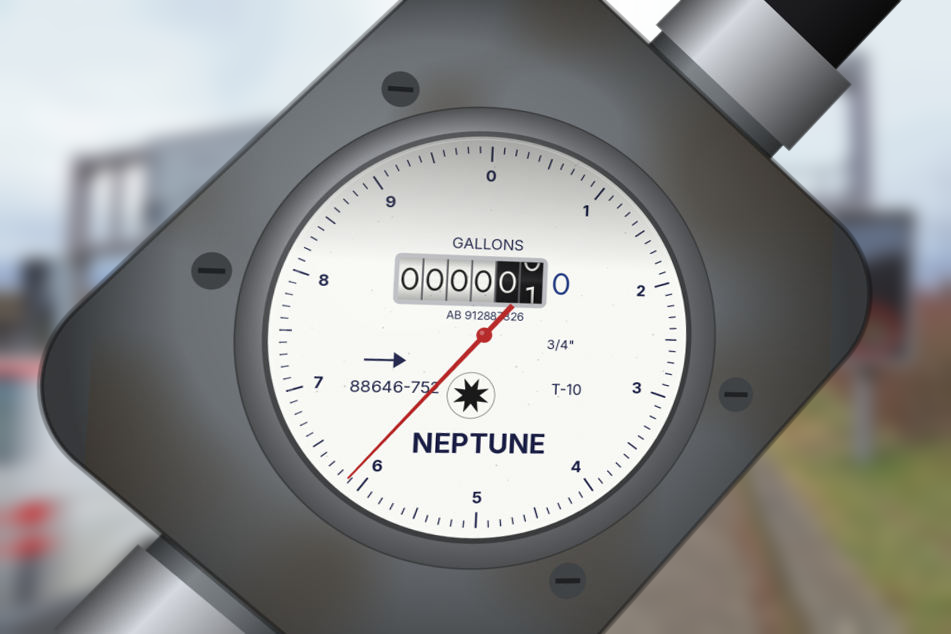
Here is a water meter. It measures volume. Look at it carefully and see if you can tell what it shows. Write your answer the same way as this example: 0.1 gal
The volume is 6.1 gal
